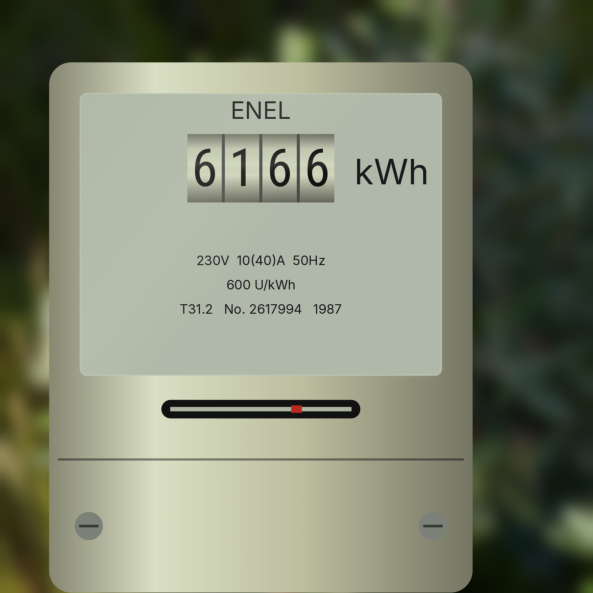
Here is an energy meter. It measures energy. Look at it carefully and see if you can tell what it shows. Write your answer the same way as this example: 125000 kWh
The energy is 6166 kWh
